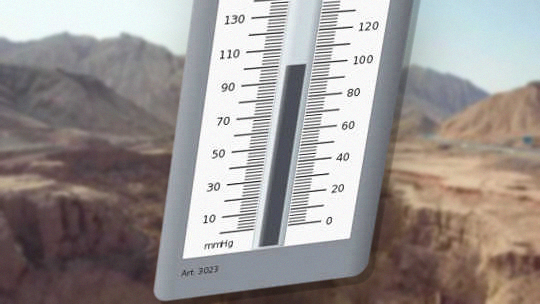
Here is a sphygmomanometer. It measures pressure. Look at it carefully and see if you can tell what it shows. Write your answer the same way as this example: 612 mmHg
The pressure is 100 mmHg
